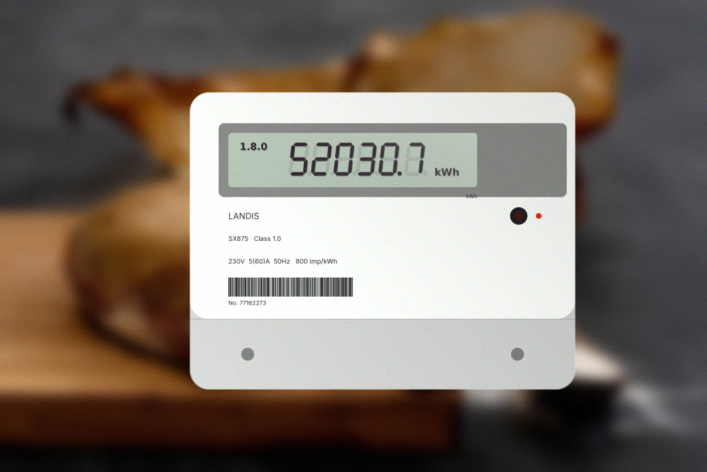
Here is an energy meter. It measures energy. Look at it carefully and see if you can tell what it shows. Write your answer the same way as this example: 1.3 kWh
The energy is 52030.7 kWh
